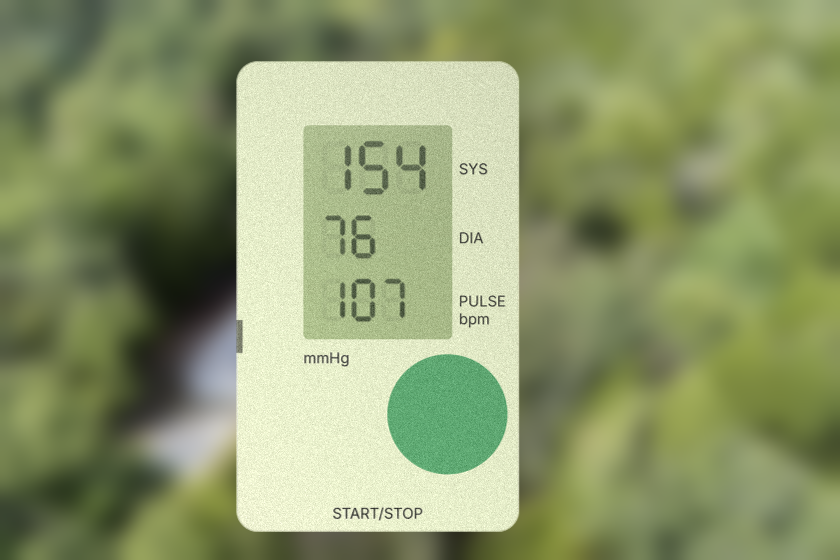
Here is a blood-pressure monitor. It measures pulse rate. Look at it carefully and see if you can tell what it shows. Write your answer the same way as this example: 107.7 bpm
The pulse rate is 107 bpm
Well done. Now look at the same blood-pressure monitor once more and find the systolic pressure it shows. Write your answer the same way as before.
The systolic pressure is 154 mmHg
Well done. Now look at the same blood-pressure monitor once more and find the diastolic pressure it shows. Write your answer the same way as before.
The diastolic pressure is 76 mmHg
